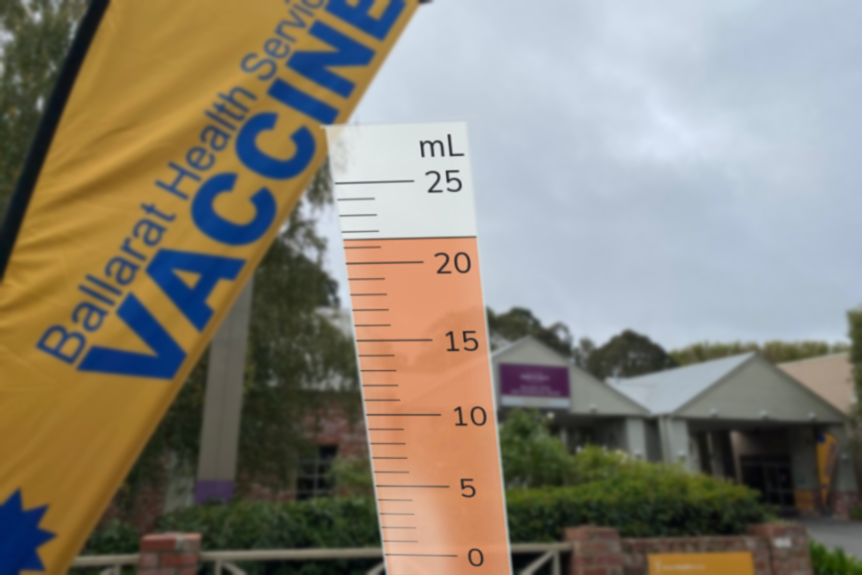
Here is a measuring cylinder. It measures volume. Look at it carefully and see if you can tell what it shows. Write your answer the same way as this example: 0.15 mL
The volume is 21.5 mL
